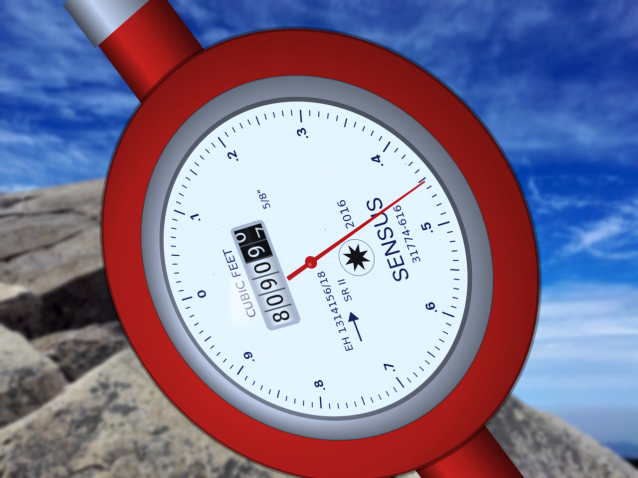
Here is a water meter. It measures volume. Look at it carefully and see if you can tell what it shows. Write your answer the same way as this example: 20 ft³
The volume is 809096.45 ft³
